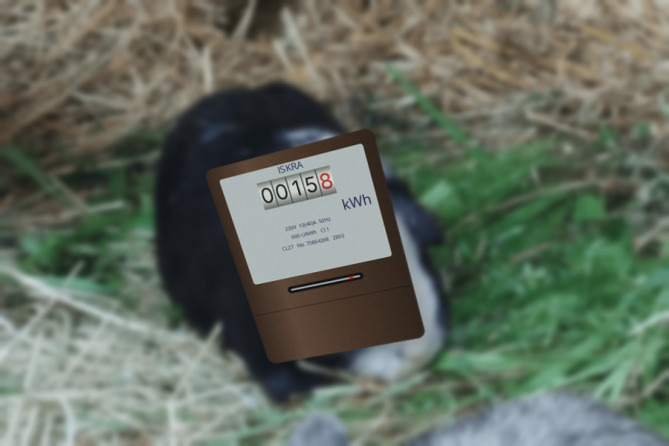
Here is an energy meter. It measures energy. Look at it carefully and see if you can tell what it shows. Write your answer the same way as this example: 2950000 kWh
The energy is 15.8 kWh
